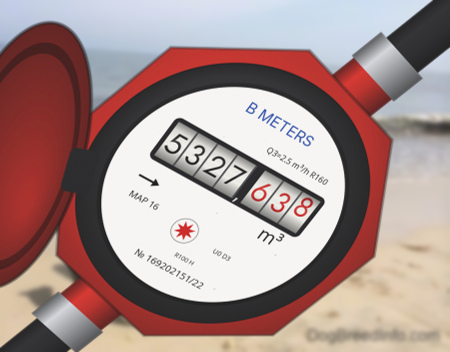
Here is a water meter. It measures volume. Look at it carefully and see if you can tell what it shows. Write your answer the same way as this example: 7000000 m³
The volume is 5327.638 m³
